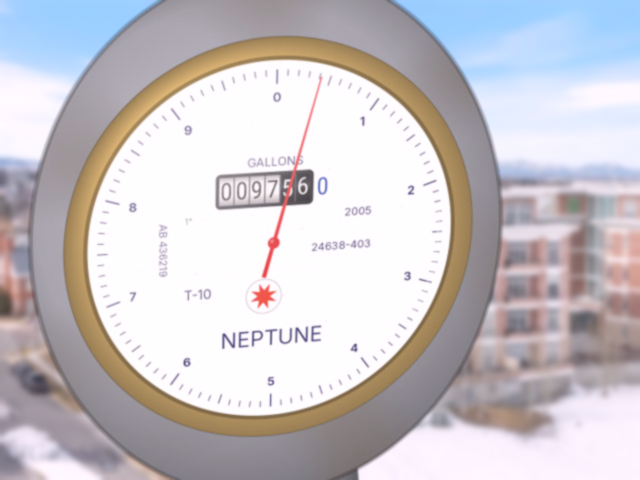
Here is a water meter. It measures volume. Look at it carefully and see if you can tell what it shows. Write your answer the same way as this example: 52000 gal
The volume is 97560.4 gal
